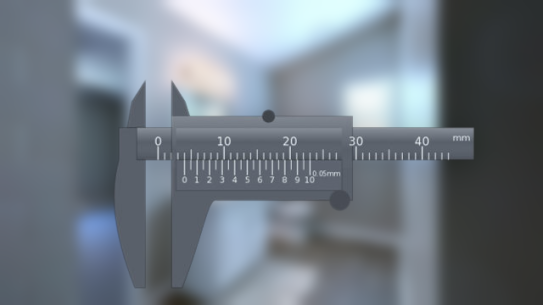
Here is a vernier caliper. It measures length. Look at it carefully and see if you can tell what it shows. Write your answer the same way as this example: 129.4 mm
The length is 4.0 mm
